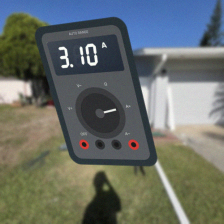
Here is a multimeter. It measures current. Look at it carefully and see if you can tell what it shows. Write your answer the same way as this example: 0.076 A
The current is 3.10 A
